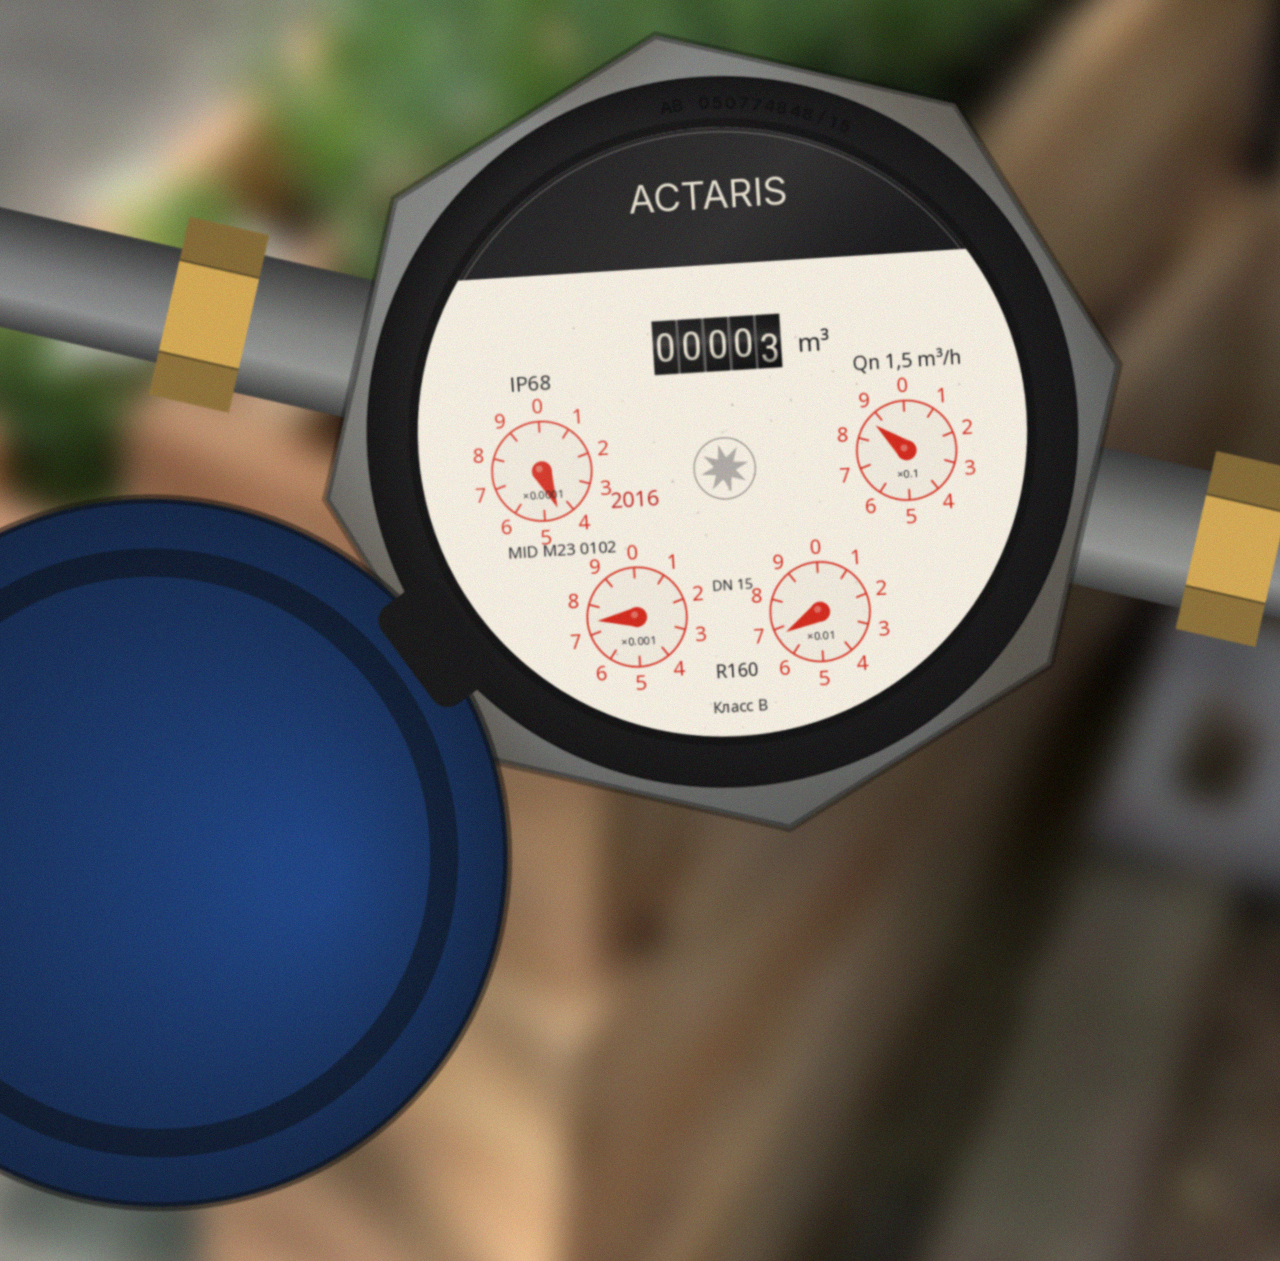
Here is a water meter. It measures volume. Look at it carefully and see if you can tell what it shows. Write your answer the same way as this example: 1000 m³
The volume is 2.8674 m³
